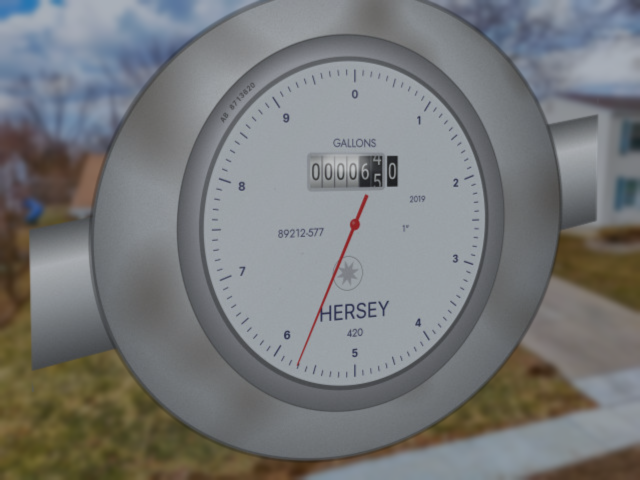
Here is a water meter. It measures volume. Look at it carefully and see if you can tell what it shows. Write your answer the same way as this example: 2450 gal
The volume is 645.7 gal
